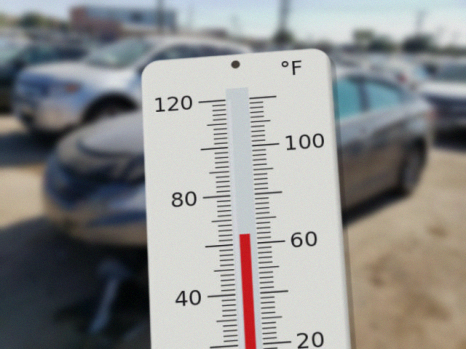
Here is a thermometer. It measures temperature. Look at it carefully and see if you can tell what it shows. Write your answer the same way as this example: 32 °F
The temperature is 64 °F
